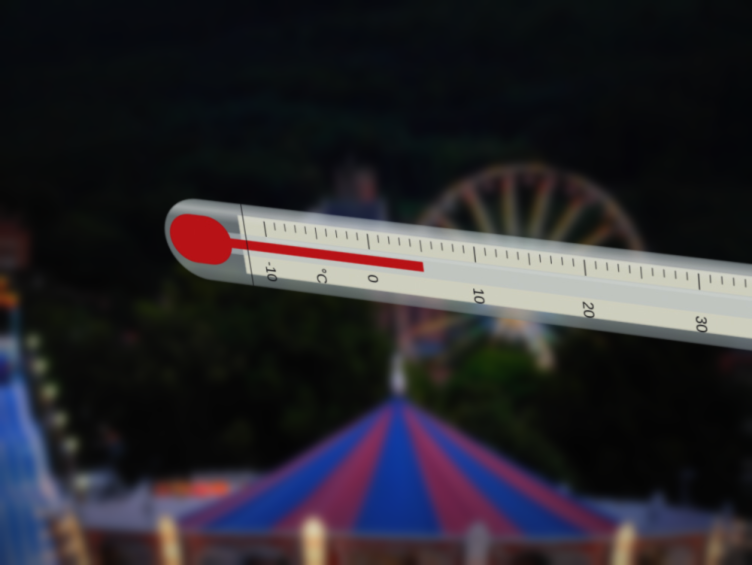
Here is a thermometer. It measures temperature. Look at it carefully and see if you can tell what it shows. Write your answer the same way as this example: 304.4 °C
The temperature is 5 °C
